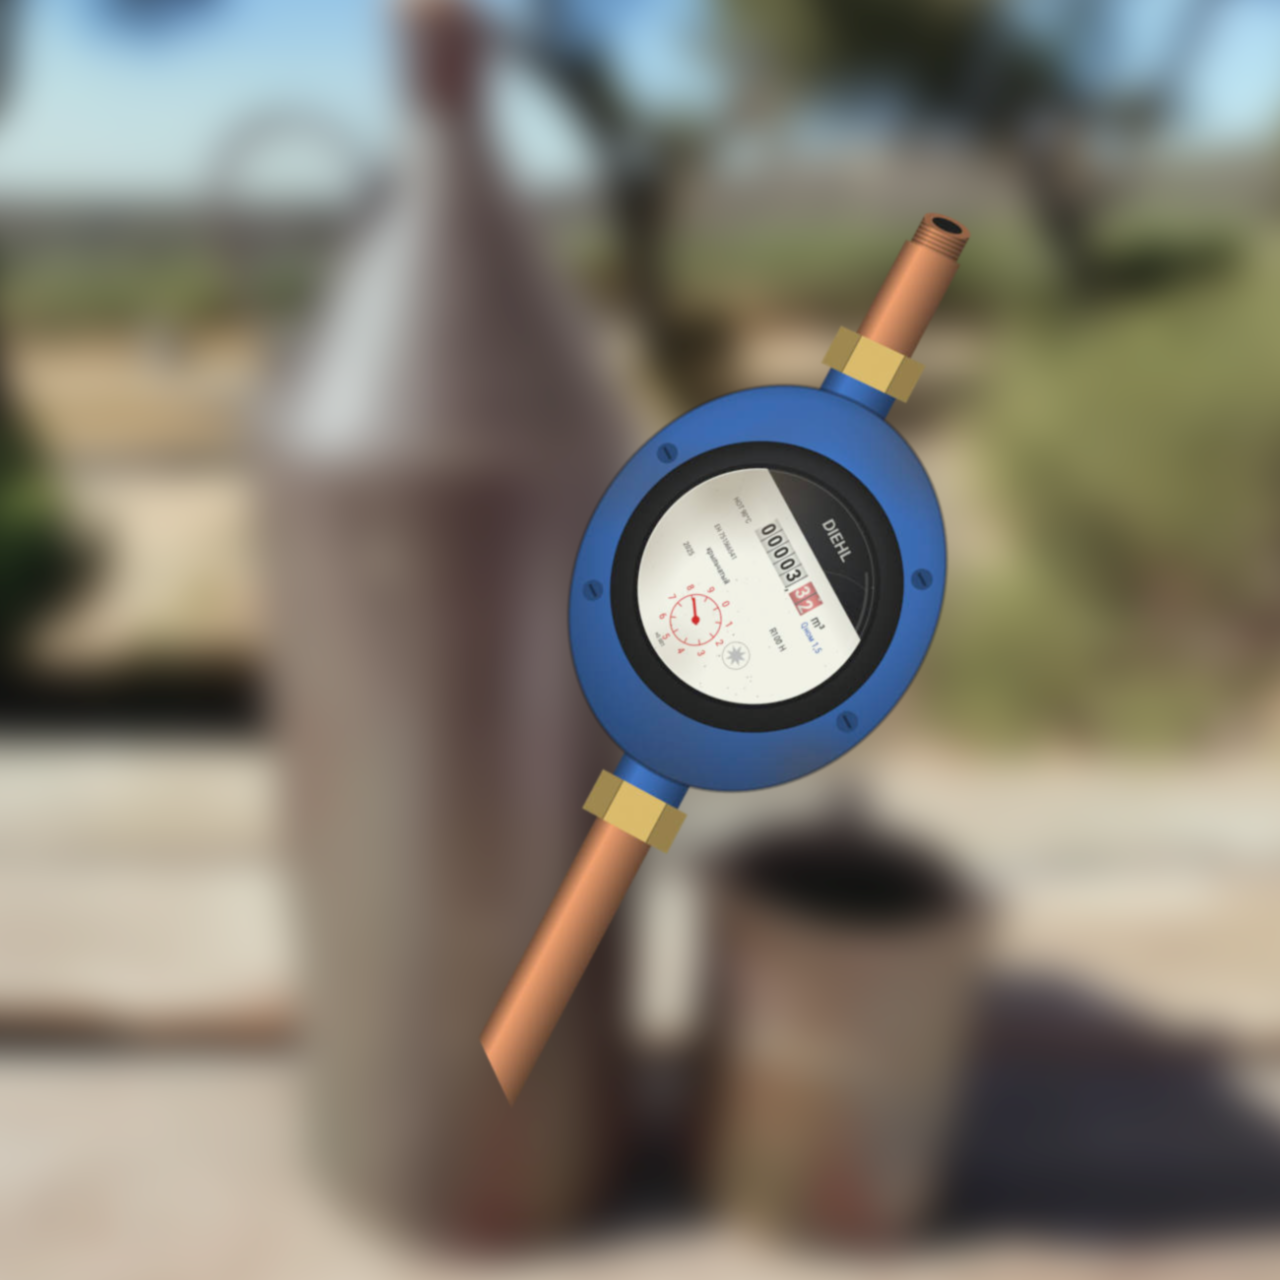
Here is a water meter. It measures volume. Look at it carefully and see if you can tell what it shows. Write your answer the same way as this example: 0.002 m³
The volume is 3.318 m³
